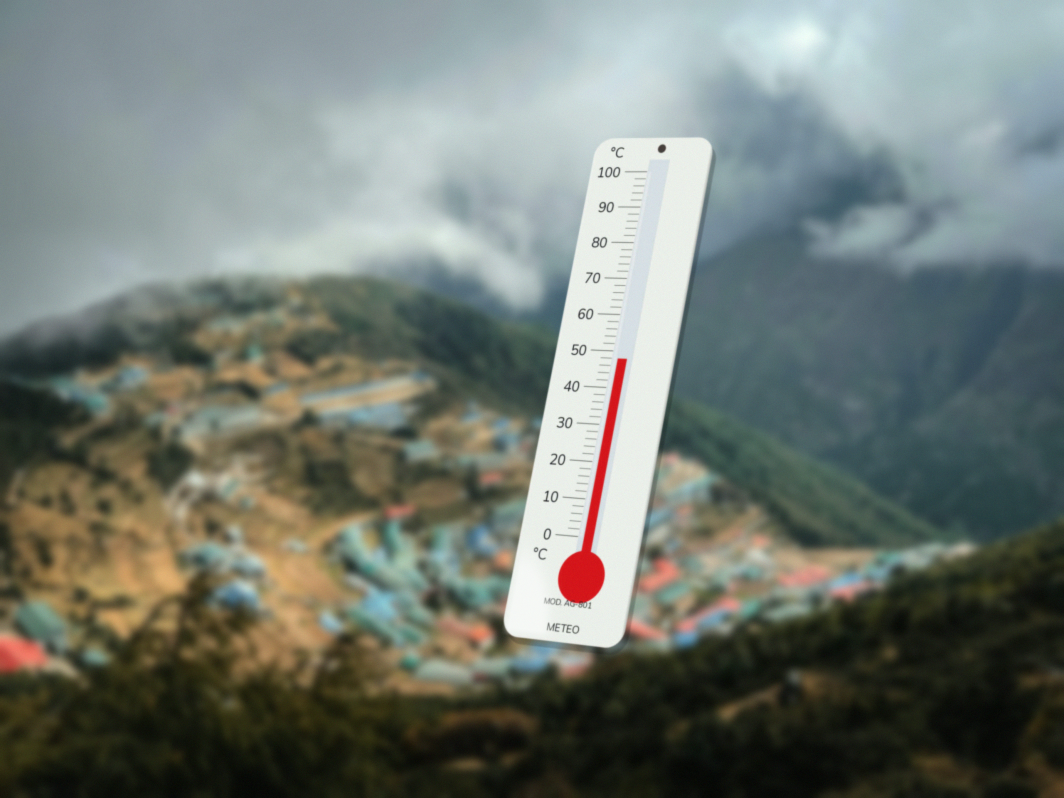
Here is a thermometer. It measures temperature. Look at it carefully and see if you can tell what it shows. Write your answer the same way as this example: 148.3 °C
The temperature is 48 °C
